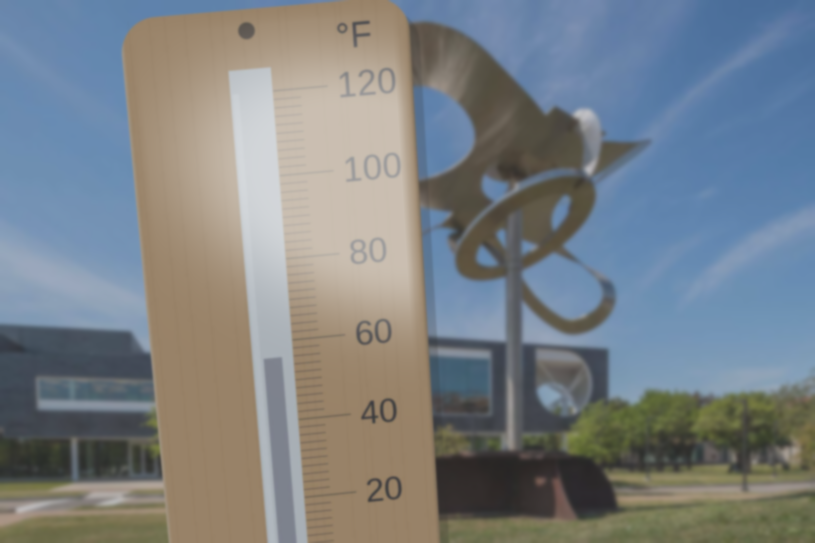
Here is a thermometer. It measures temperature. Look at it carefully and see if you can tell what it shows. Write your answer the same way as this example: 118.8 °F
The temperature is 56 °F
